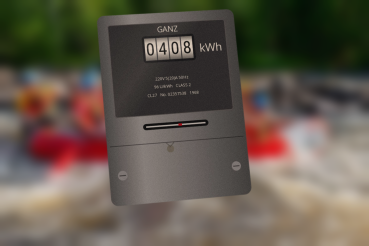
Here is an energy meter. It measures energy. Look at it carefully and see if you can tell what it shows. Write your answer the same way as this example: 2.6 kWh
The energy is 408 kWh
